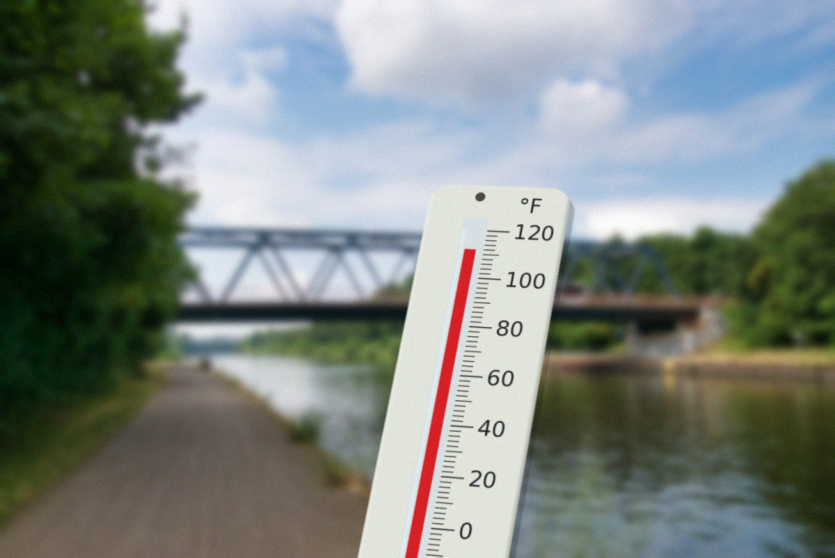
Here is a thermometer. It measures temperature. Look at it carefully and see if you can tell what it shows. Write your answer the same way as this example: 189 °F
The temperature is 112 °F
